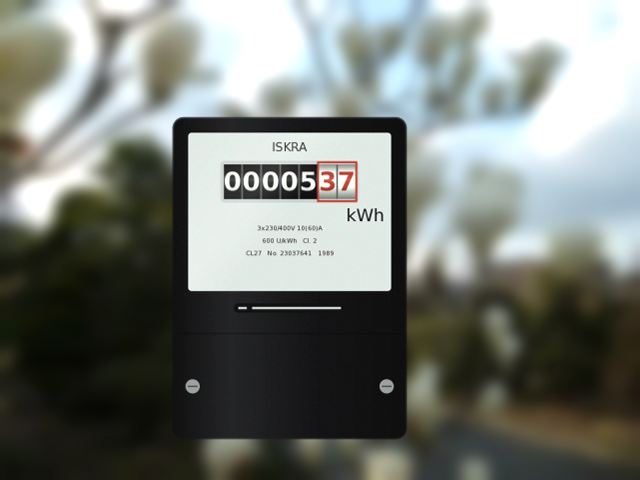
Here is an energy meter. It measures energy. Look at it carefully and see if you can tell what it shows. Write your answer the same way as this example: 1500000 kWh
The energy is 5.37 kWh
